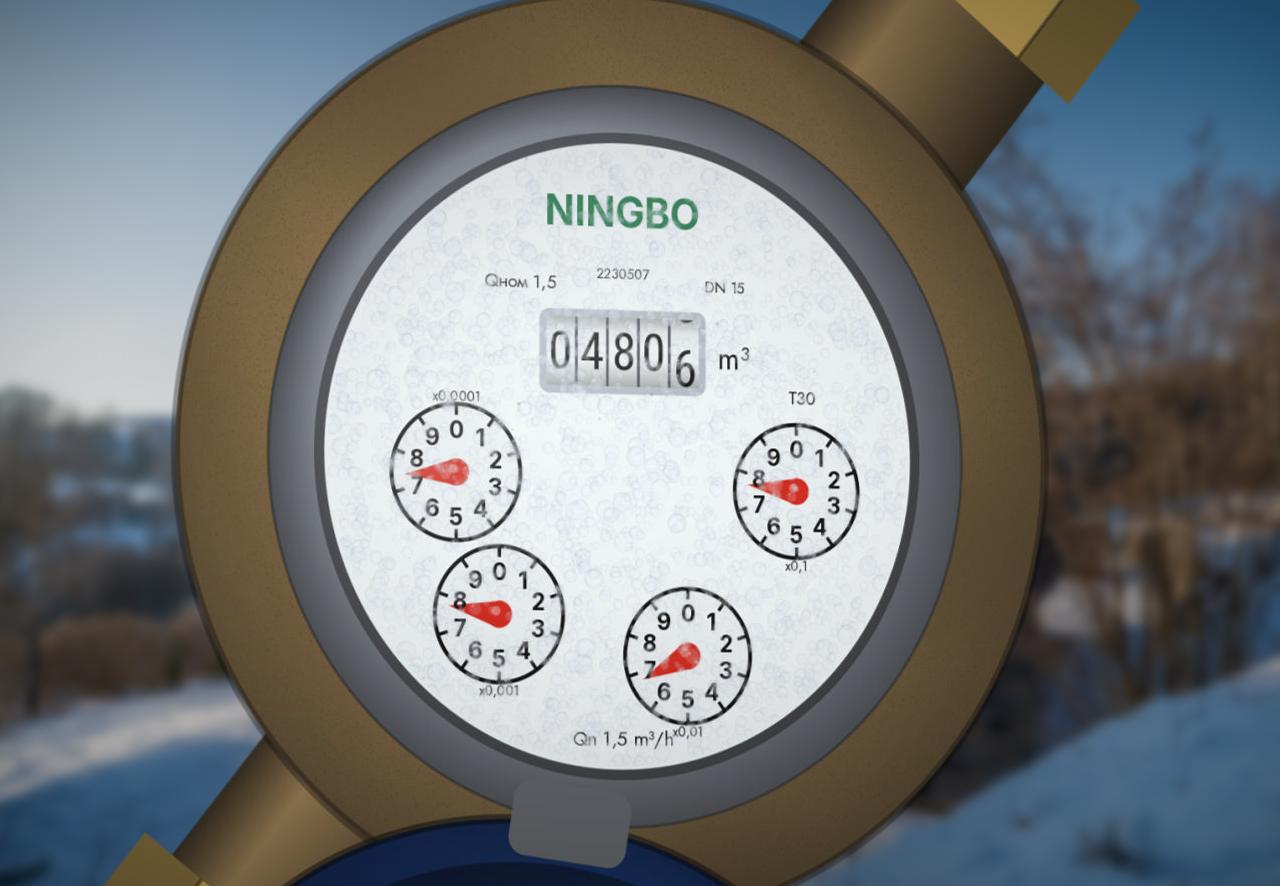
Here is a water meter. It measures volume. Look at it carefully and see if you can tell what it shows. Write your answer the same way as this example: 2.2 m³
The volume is 4805.7677 m³
